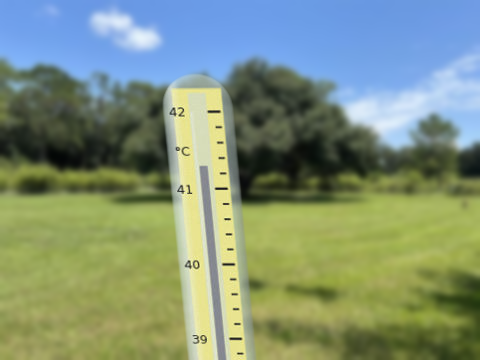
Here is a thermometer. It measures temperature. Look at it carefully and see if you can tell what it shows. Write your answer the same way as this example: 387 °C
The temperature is 41.3 °C
